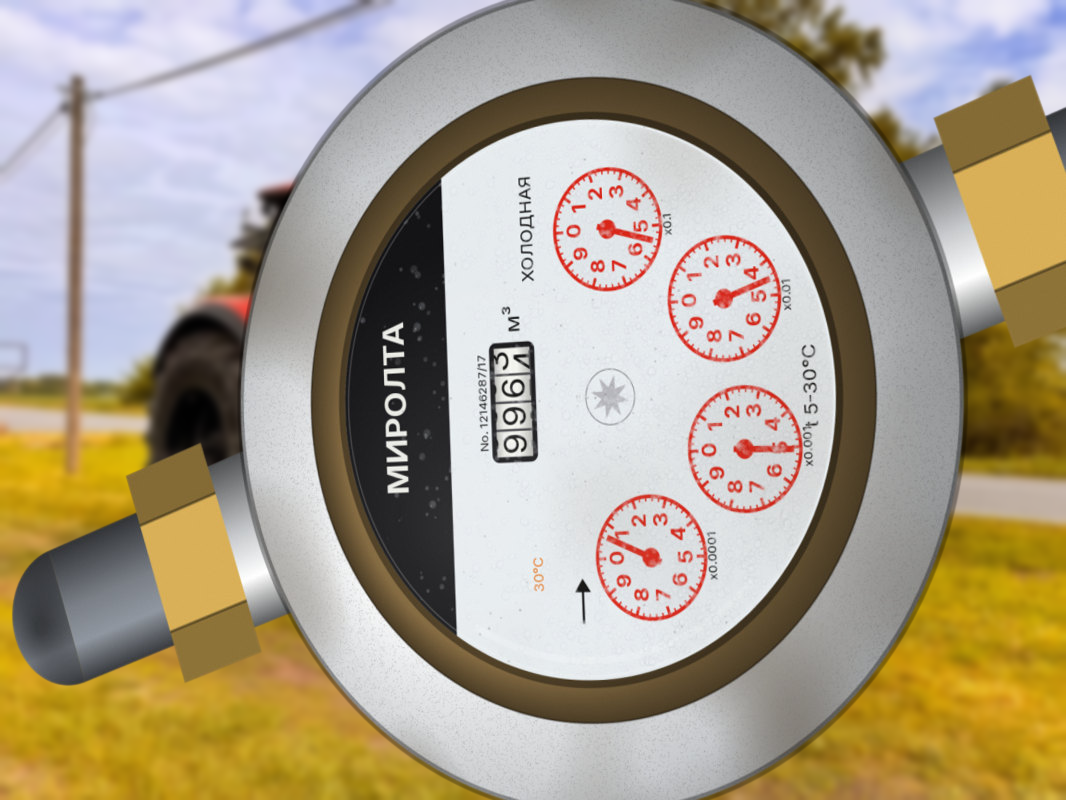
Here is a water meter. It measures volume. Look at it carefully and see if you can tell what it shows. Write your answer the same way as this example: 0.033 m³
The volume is 9963.5450 m³
